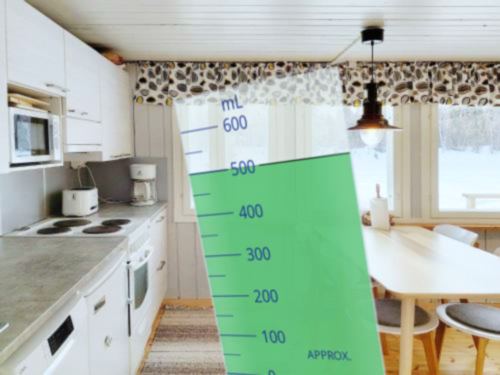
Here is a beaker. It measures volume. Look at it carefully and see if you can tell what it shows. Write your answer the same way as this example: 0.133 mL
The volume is 500 mL
